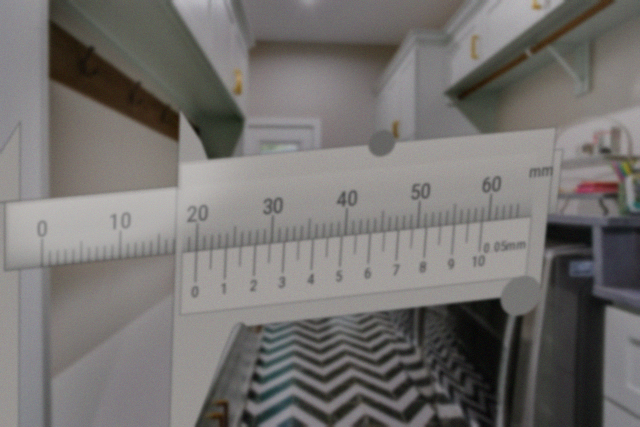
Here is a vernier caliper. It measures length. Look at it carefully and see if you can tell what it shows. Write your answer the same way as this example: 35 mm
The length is 20.0 mm
